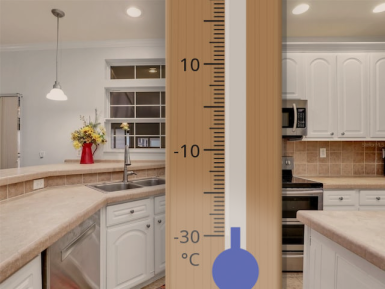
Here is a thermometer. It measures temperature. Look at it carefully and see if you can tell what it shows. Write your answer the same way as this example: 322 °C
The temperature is -28 °C
